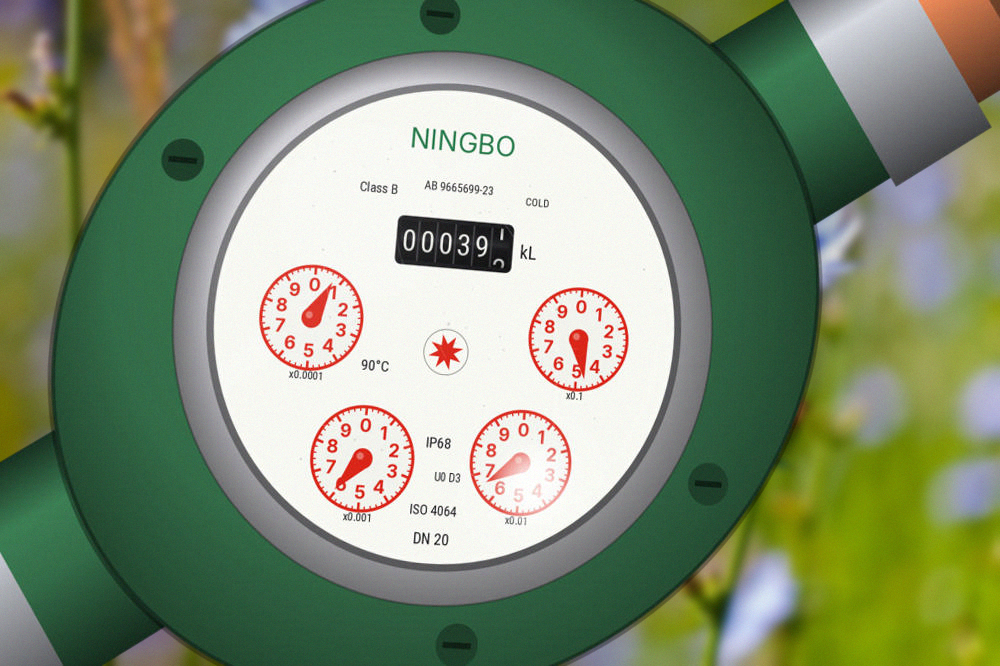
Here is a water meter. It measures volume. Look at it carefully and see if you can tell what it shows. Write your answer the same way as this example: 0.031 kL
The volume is 391.4660 kL
